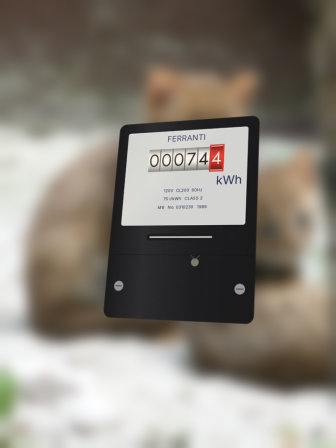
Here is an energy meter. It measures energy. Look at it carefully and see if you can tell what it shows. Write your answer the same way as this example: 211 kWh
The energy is 74.4 kWh
